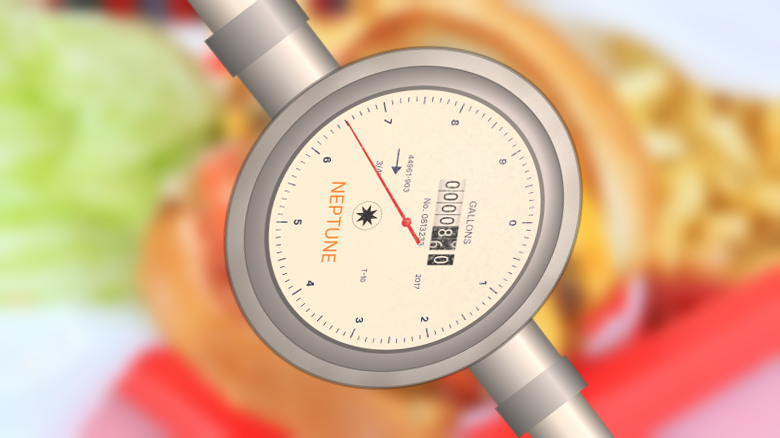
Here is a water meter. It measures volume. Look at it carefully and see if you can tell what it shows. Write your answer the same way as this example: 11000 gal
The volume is 856.5 gal
